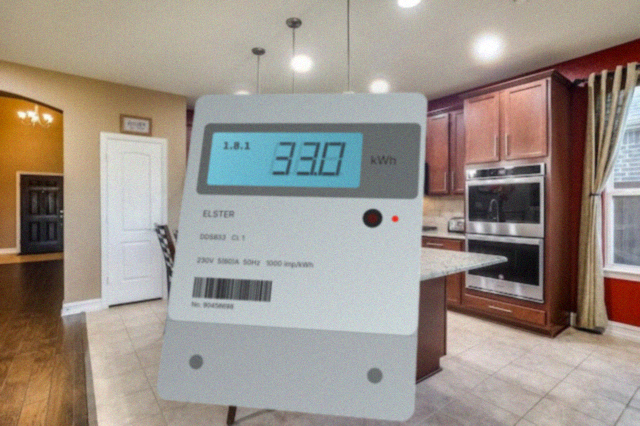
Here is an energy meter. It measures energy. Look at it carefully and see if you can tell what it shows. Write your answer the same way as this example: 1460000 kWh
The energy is 33.0 kWh
